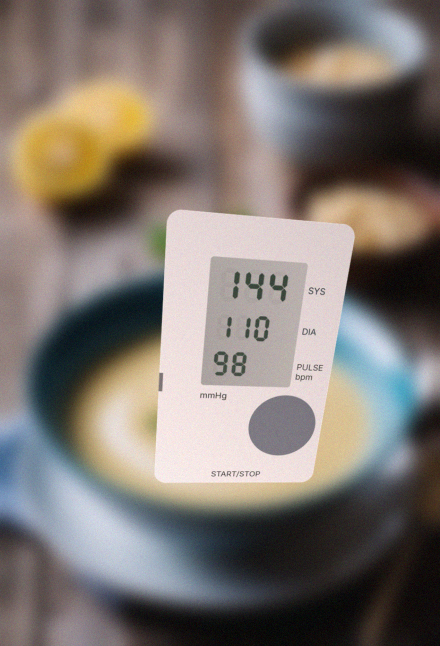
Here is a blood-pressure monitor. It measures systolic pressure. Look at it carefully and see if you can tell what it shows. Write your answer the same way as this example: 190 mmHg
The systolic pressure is 144 mmHg
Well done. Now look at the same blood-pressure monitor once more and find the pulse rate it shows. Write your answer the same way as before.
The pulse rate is 98 bpm
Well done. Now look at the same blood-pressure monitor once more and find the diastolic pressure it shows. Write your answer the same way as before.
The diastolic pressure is 110 mmHg
